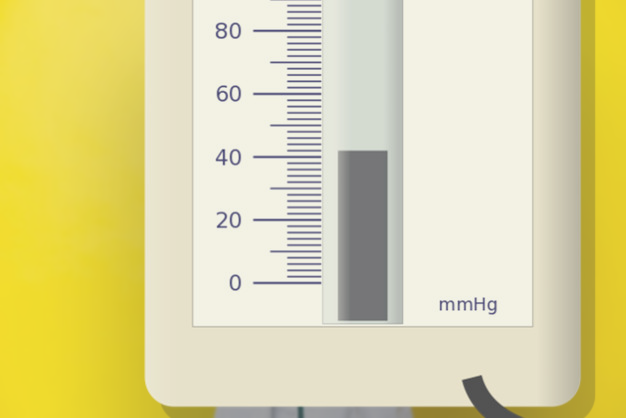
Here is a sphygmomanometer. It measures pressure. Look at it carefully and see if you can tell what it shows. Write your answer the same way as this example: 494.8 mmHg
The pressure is 42 mmHg
